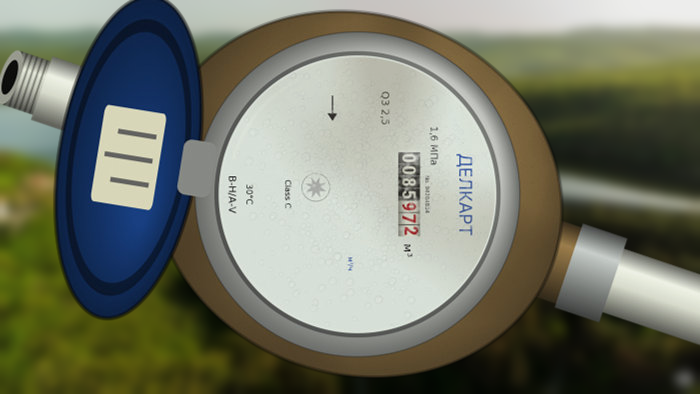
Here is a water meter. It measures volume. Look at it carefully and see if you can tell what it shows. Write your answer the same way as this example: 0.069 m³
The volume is 85.972 m³
